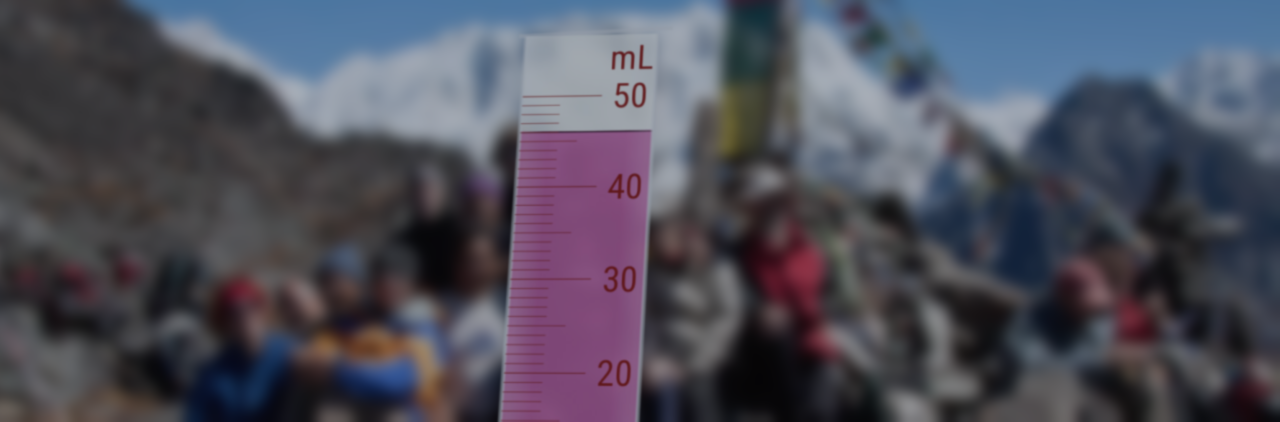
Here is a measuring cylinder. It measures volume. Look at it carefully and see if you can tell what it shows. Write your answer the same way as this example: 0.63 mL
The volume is 46 mL
